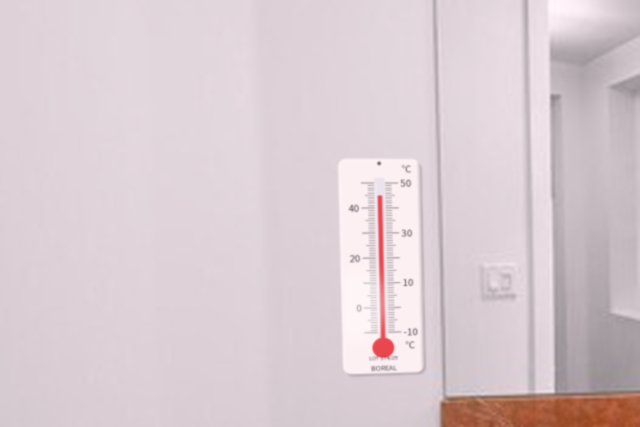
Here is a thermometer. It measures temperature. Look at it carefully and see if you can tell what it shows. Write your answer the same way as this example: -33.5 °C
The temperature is 45 °C
